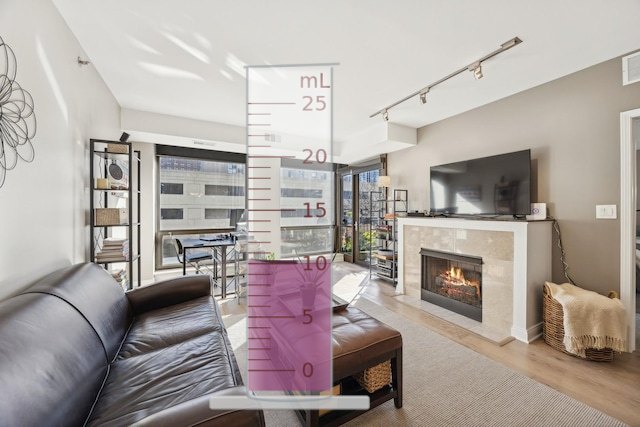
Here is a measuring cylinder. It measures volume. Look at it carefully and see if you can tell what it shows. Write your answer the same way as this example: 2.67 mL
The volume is 10 mL
